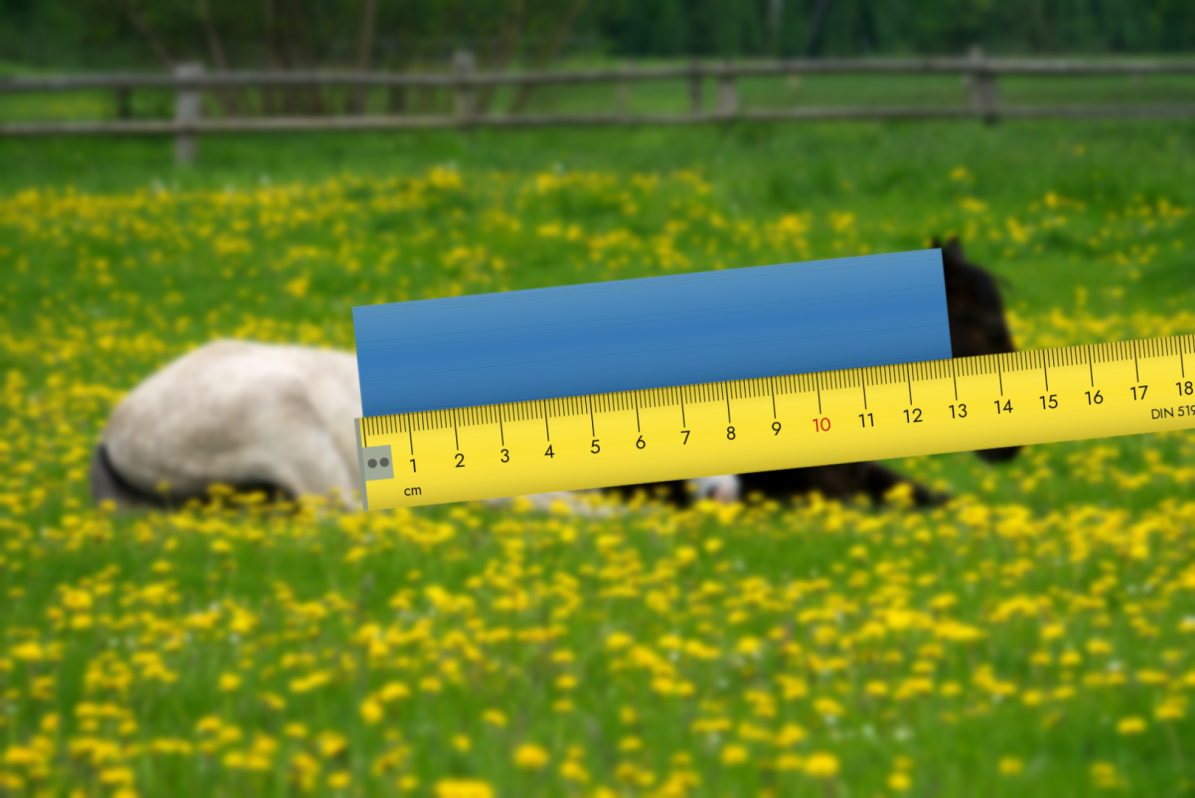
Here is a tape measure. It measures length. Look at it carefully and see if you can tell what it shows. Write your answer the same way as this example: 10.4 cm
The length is 13 cm
